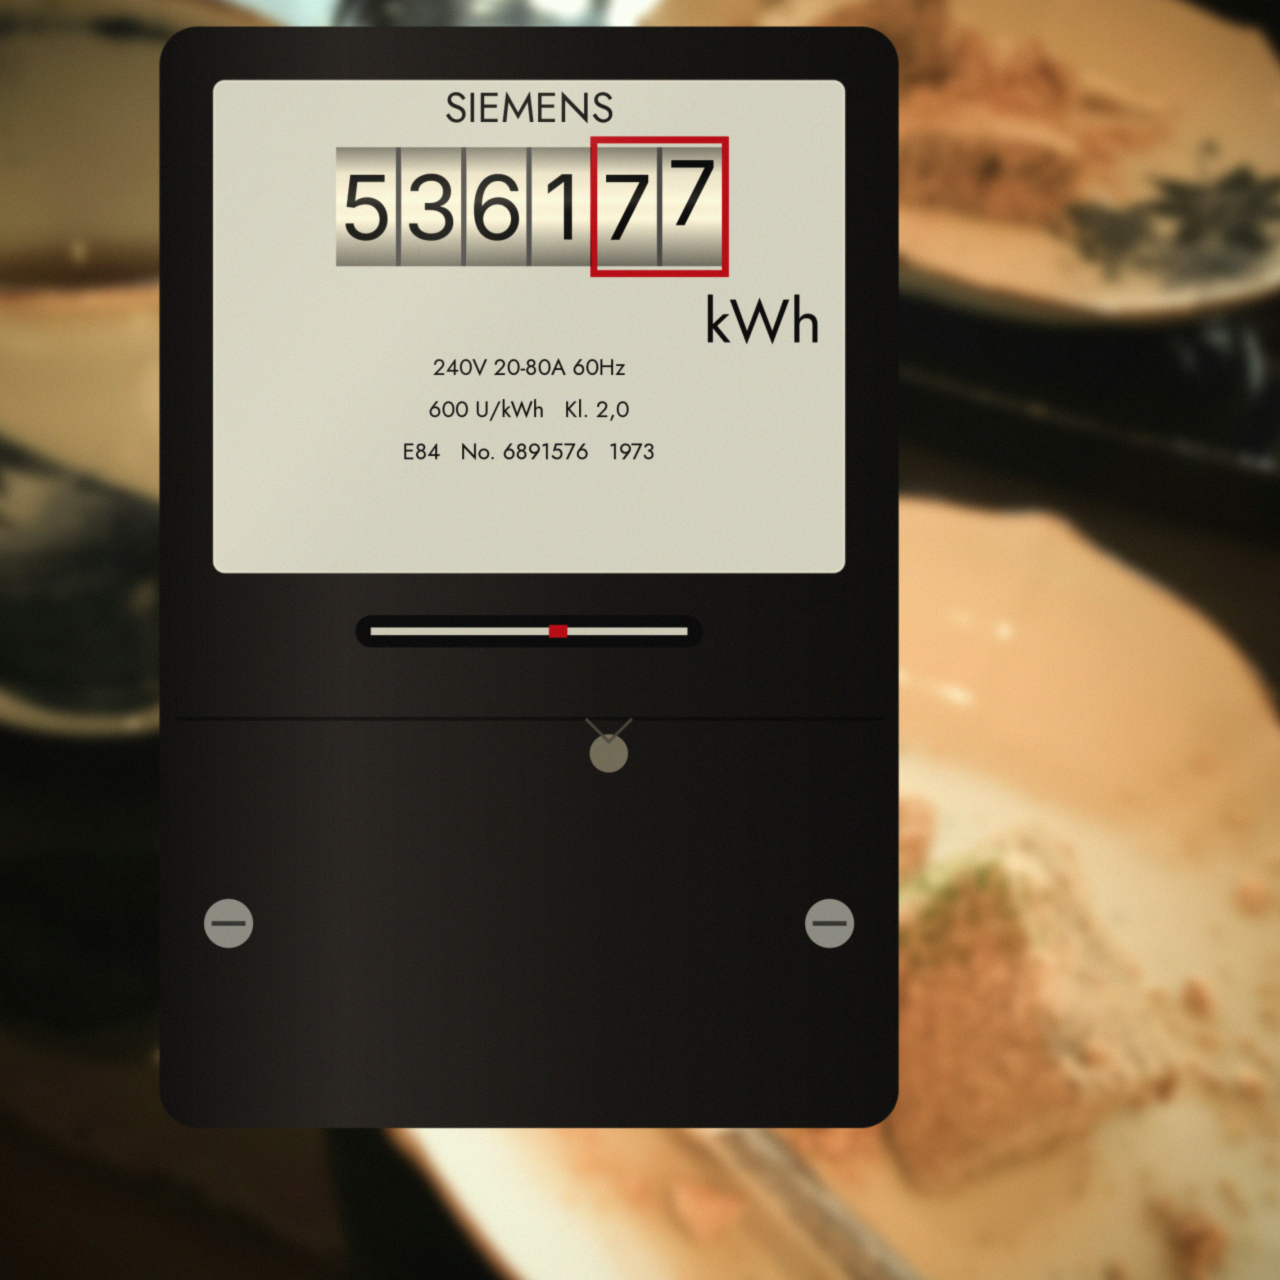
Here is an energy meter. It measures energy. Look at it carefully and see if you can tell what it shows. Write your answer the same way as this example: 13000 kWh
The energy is 5361.77 kWh
